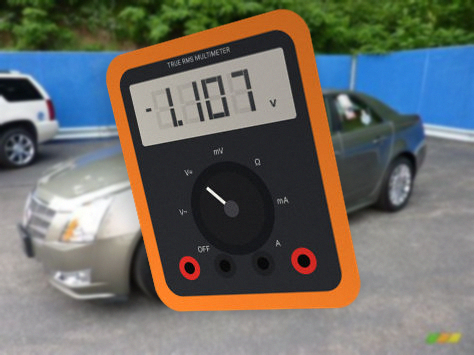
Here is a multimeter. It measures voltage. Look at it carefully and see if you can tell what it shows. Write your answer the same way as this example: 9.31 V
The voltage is -1.107 V
